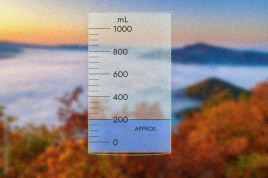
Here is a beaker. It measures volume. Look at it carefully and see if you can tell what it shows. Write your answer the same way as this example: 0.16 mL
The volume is 200 mL
